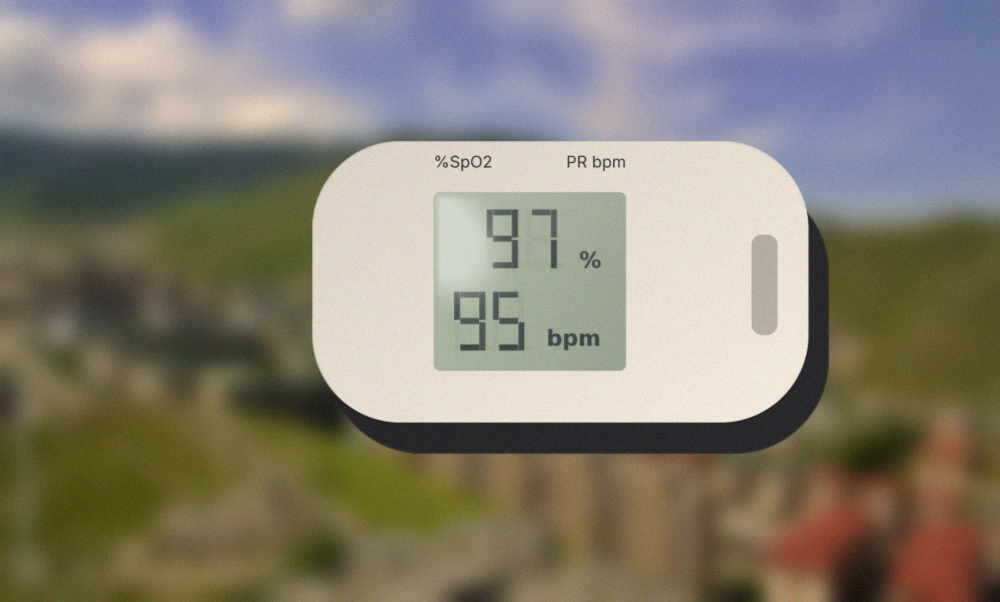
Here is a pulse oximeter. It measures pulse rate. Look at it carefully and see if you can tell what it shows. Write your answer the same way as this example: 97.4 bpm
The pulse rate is 95 bpm
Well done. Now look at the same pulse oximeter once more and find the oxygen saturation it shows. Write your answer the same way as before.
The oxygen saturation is 97 %
